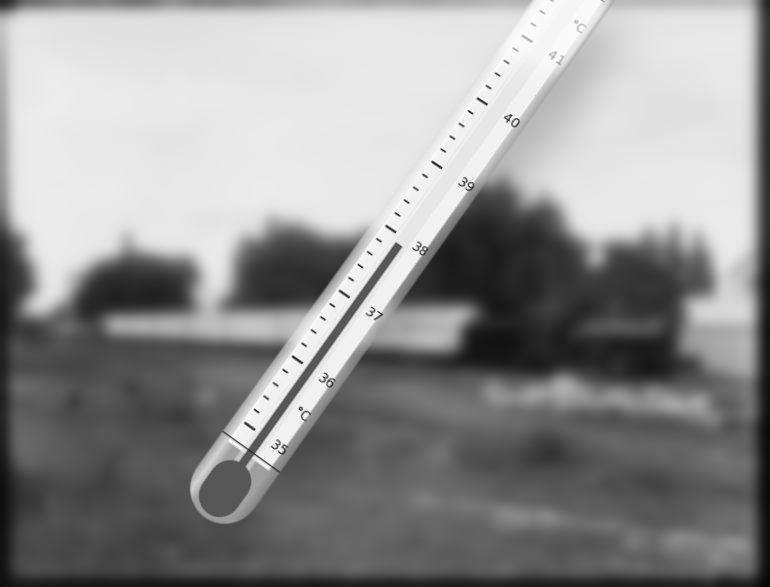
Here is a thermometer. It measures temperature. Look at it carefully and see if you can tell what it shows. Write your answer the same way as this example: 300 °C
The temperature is 37.9 °C
